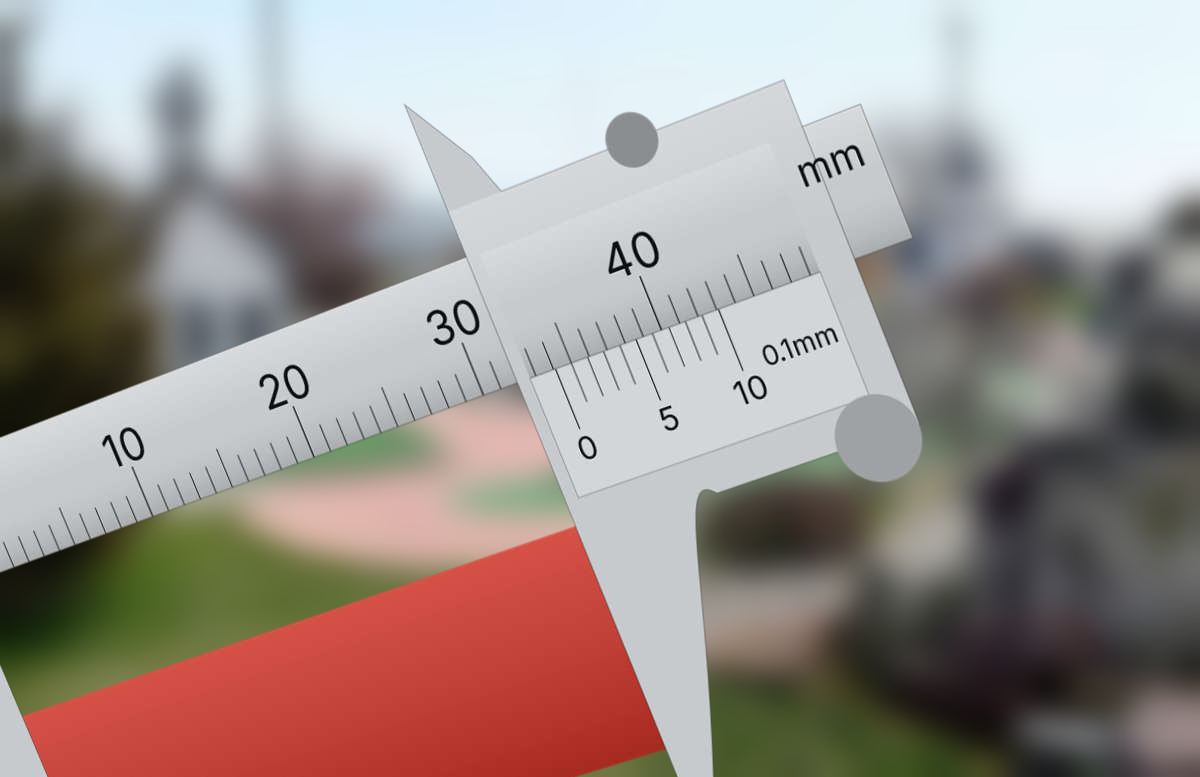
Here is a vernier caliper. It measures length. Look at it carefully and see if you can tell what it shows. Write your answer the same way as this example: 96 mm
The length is 34.1 mm
